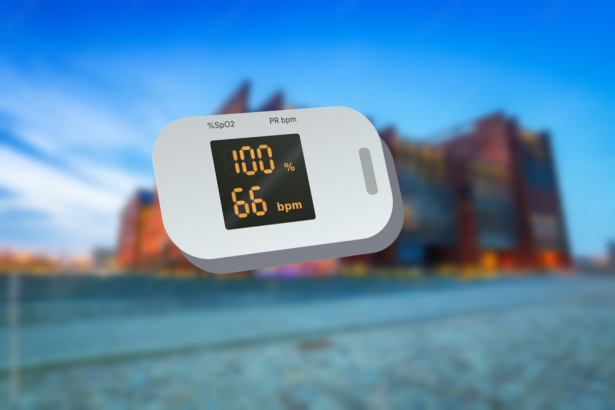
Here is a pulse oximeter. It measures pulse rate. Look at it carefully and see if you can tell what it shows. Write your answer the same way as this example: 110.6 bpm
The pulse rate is 66 bpm
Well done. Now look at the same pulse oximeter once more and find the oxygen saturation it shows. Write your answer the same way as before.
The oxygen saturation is 100 %
